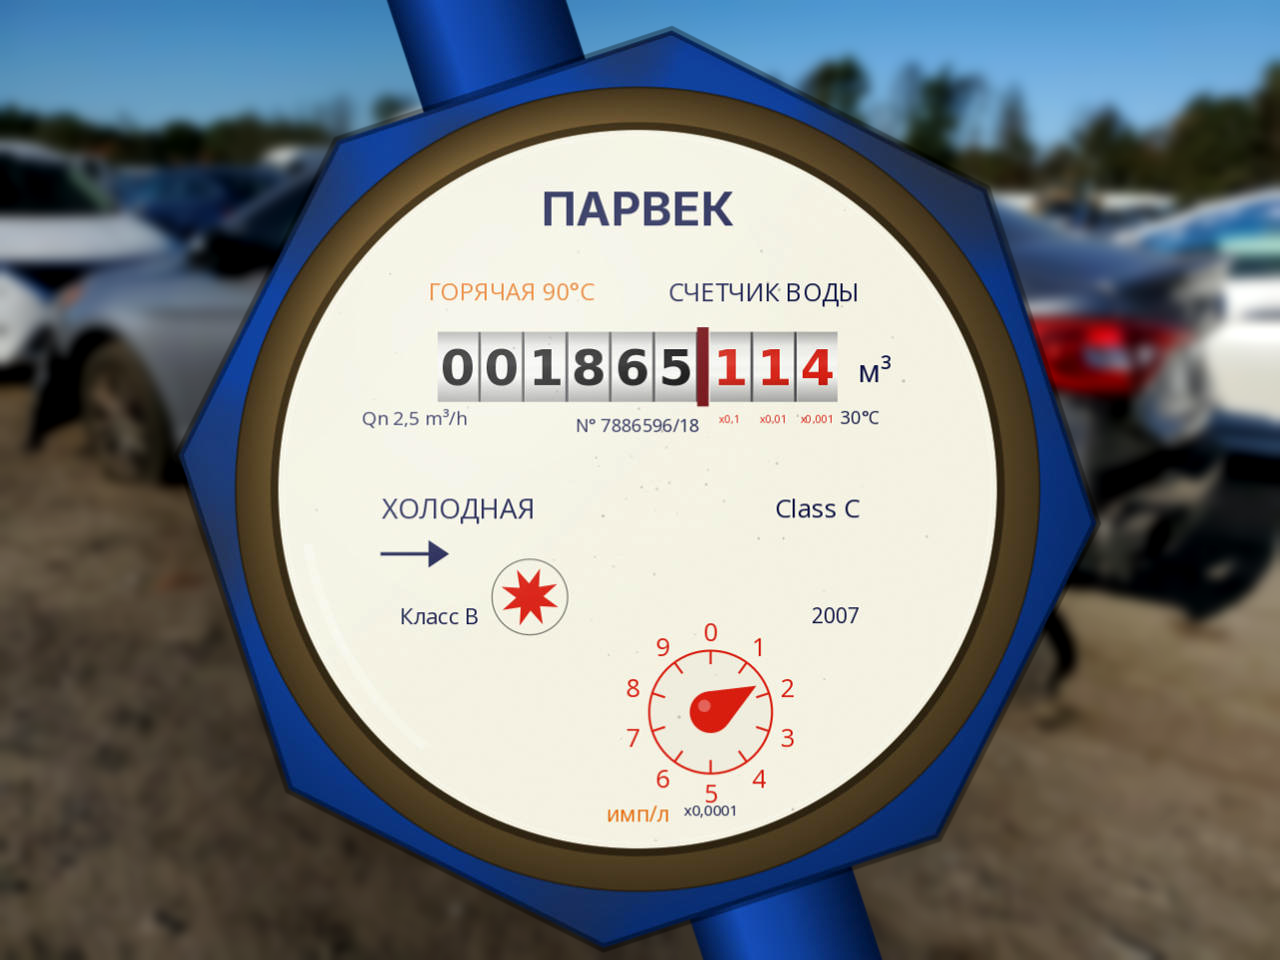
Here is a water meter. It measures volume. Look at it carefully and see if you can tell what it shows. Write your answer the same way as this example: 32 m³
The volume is 1865.1141 m³
